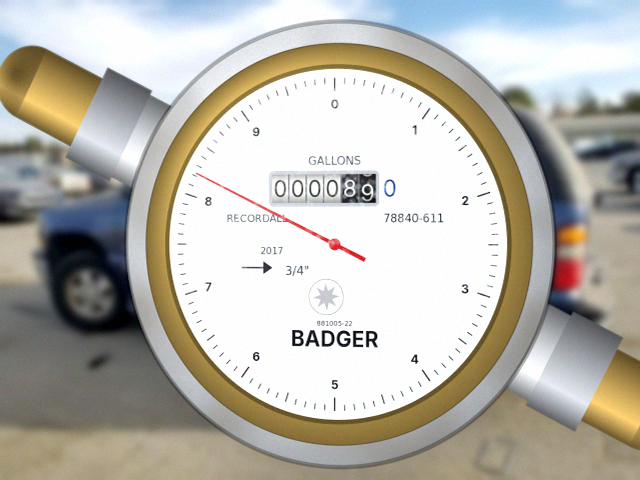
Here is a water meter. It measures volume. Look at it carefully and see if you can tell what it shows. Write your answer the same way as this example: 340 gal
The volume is 888.2 gal
